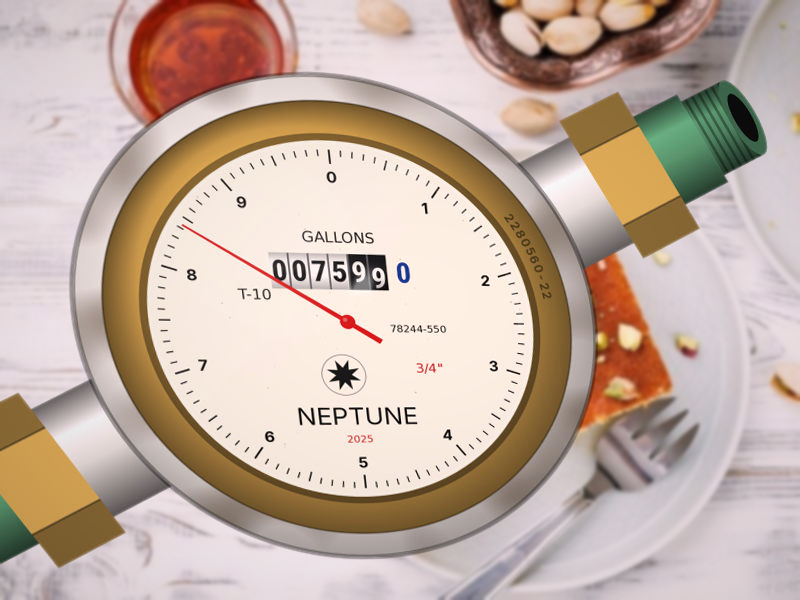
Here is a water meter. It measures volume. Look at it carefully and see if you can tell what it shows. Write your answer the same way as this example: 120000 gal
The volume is 75988.4 gal
